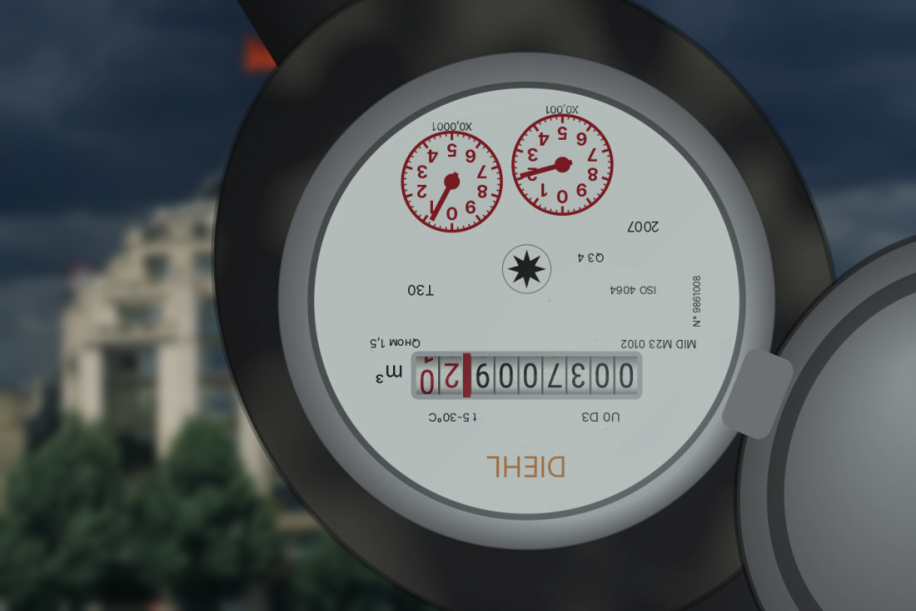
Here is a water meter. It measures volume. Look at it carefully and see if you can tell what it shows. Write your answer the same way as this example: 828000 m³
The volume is 37009.2020 m³
